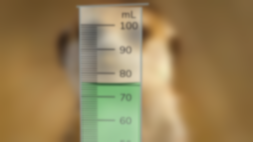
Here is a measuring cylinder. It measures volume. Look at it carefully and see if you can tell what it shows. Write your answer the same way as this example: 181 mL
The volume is 75 mL
